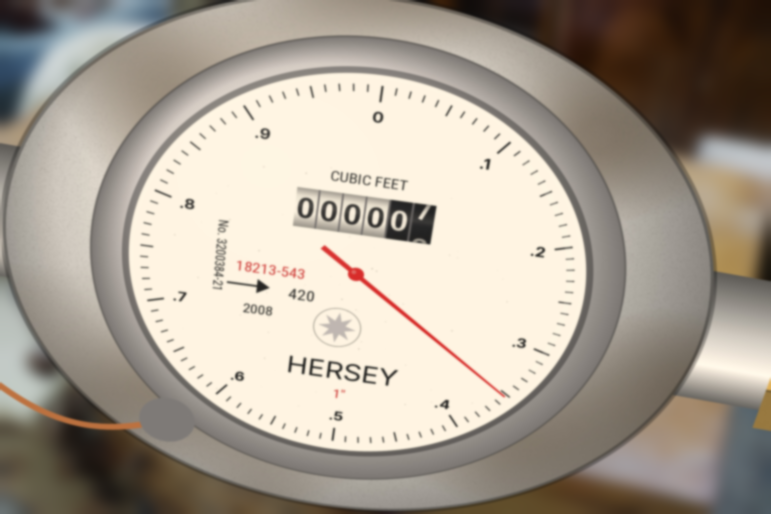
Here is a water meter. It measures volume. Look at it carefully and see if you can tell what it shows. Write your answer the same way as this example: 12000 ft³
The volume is 7.35 ft³
